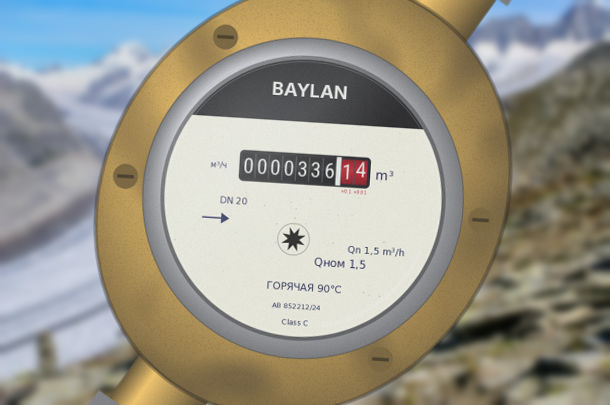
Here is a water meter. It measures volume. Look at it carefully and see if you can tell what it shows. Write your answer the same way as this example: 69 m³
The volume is 336.14 m³
